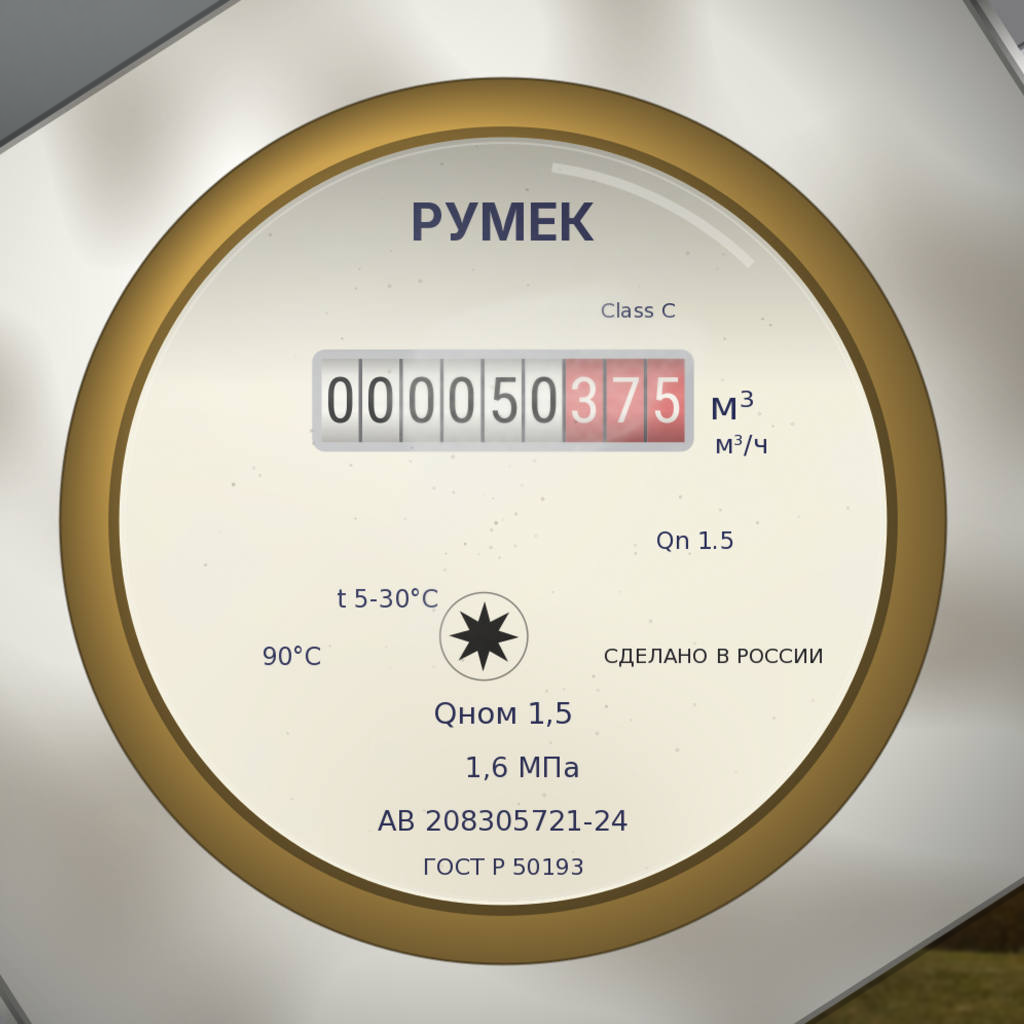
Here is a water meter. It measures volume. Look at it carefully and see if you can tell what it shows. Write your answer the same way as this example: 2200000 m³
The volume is 50.375 m³
